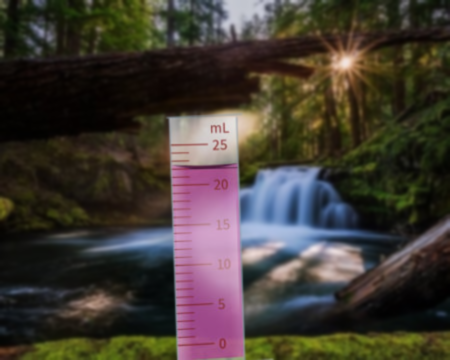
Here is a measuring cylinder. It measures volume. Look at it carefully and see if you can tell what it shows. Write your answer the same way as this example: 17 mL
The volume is 22 mL
